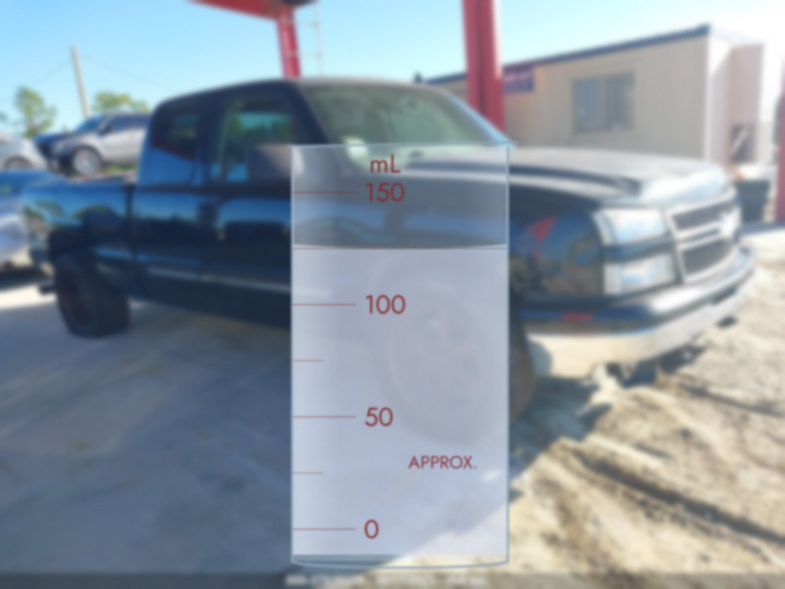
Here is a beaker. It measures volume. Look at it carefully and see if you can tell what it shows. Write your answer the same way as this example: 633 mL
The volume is 125 mL
